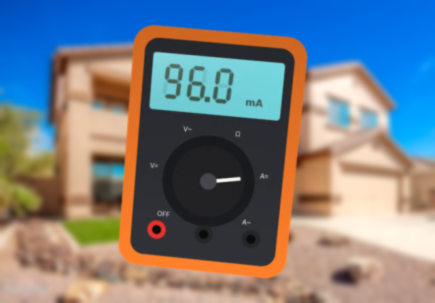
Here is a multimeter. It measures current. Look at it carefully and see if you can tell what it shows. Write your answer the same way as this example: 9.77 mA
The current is 96.0 mA
